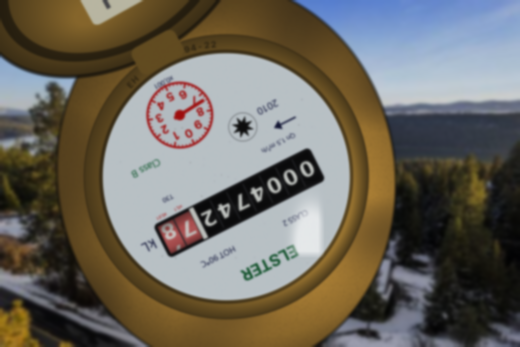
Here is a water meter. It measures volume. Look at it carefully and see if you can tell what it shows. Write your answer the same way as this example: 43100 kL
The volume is 4742.777 kL
